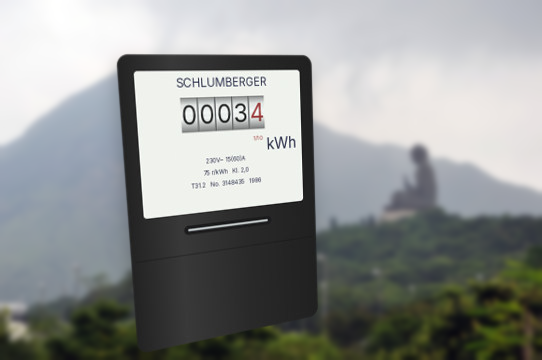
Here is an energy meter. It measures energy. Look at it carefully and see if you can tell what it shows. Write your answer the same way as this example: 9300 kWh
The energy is 3.4 kWh
